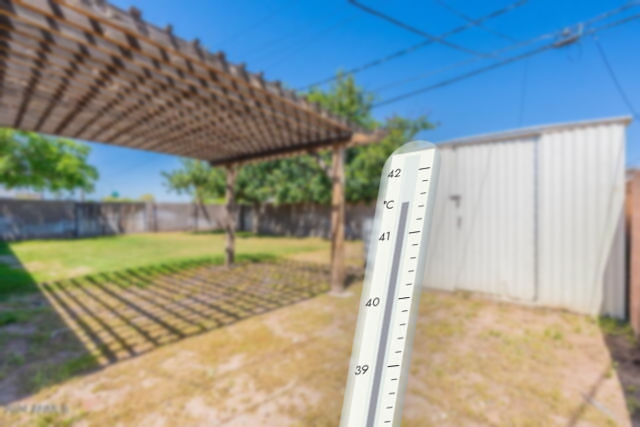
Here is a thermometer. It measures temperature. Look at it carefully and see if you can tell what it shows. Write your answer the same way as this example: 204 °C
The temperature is 41.5 °C
